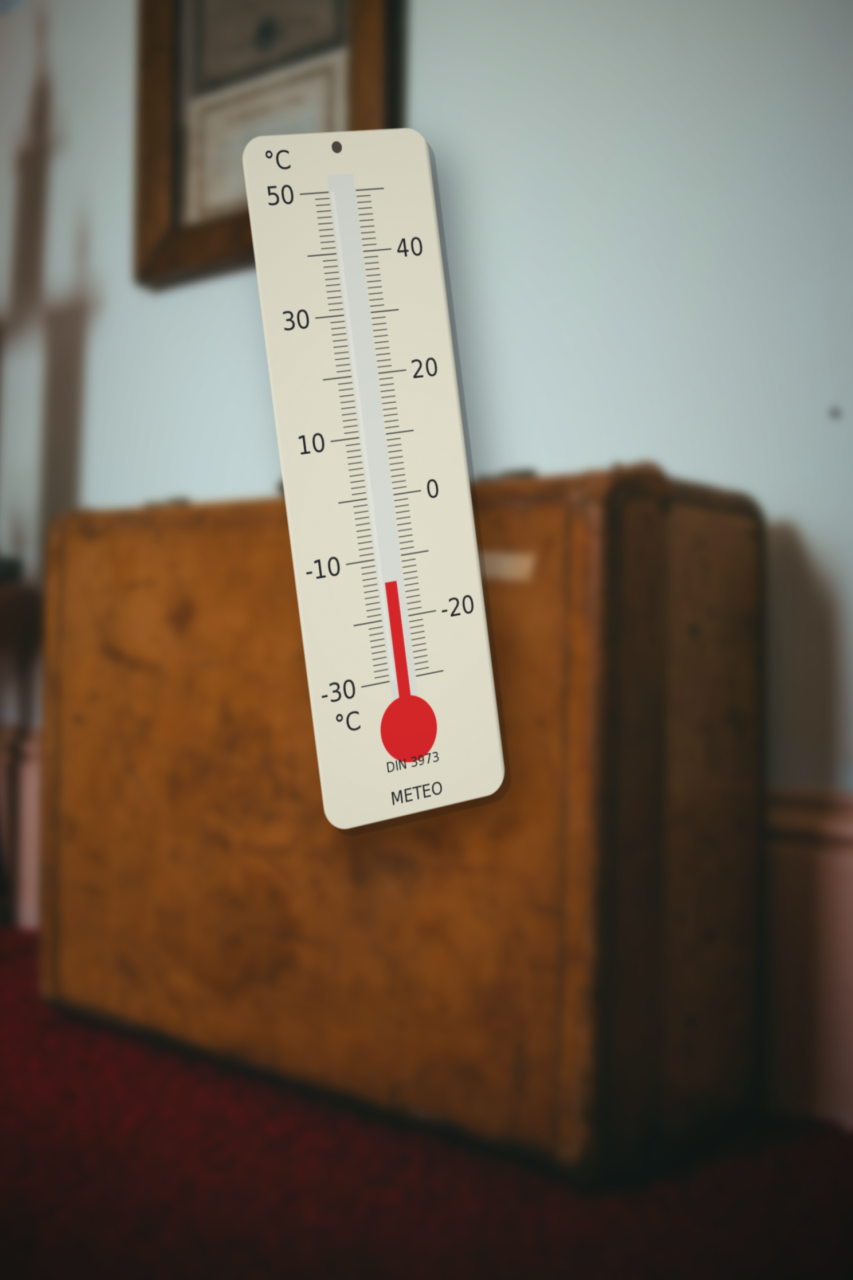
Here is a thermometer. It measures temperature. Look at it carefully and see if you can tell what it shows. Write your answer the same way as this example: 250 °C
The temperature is -14 °C
